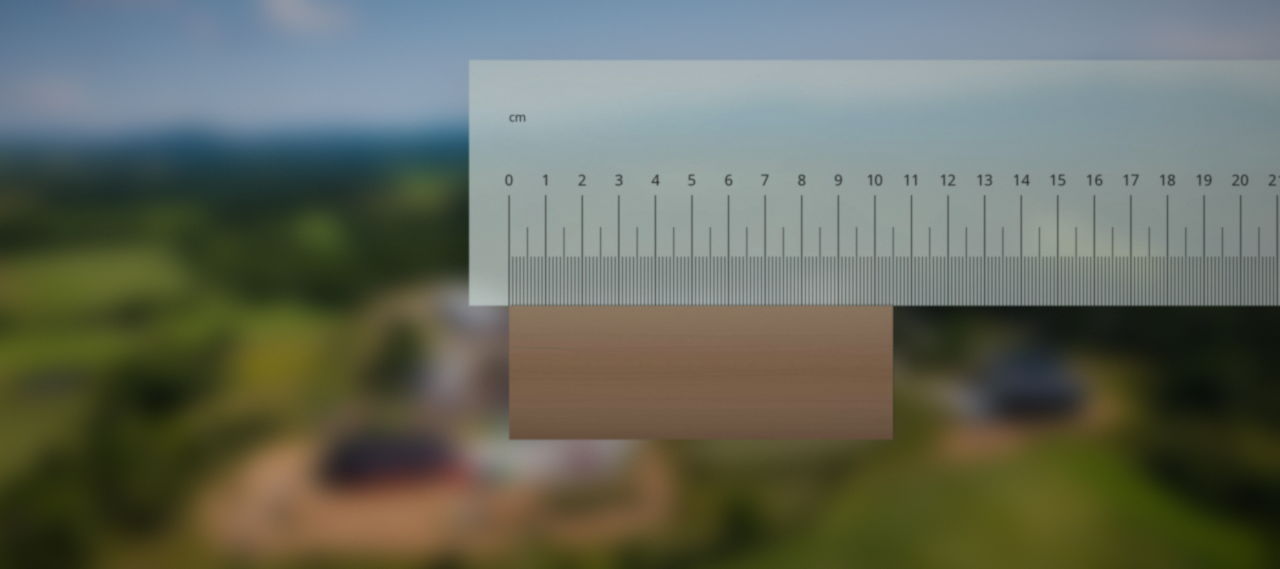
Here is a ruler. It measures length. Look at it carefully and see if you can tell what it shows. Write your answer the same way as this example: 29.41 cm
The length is 10.5 cm
